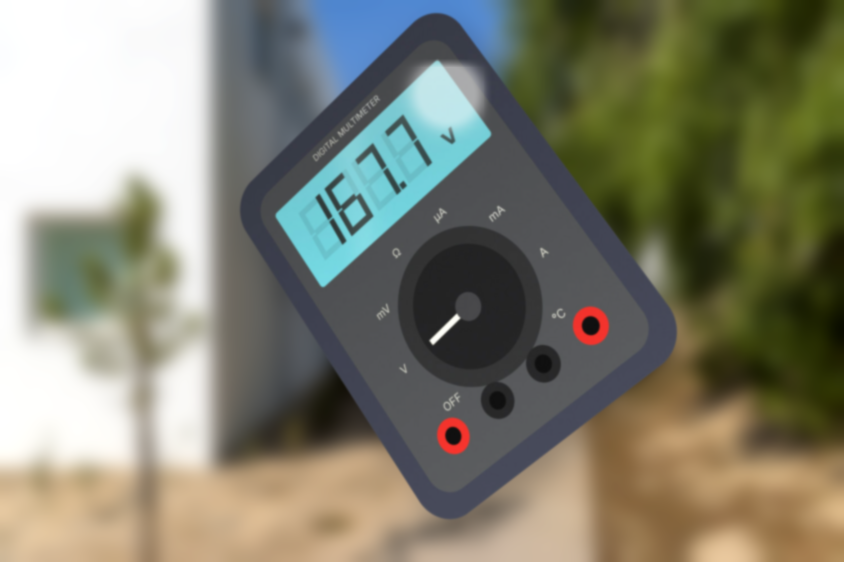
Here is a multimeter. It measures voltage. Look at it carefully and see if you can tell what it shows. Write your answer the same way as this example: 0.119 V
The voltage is 167.7 V
